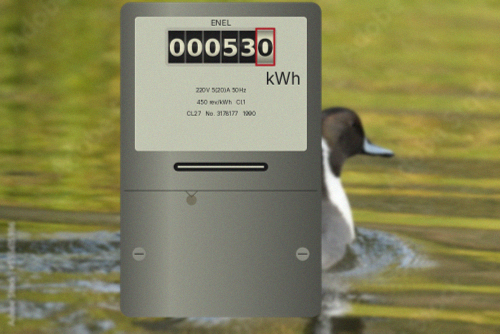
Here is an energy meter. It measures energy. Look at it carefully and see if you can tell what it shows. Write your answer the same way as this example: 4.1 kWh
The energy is 53.0 kWh
